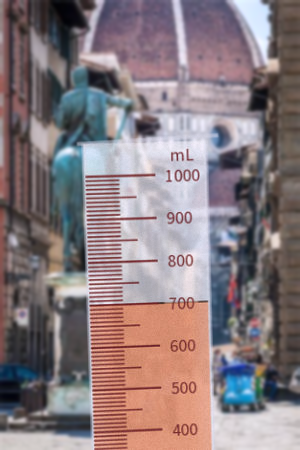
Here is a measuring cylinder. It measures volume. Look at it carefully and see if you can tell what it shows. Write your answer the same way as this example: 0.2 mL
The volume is 700 mL
